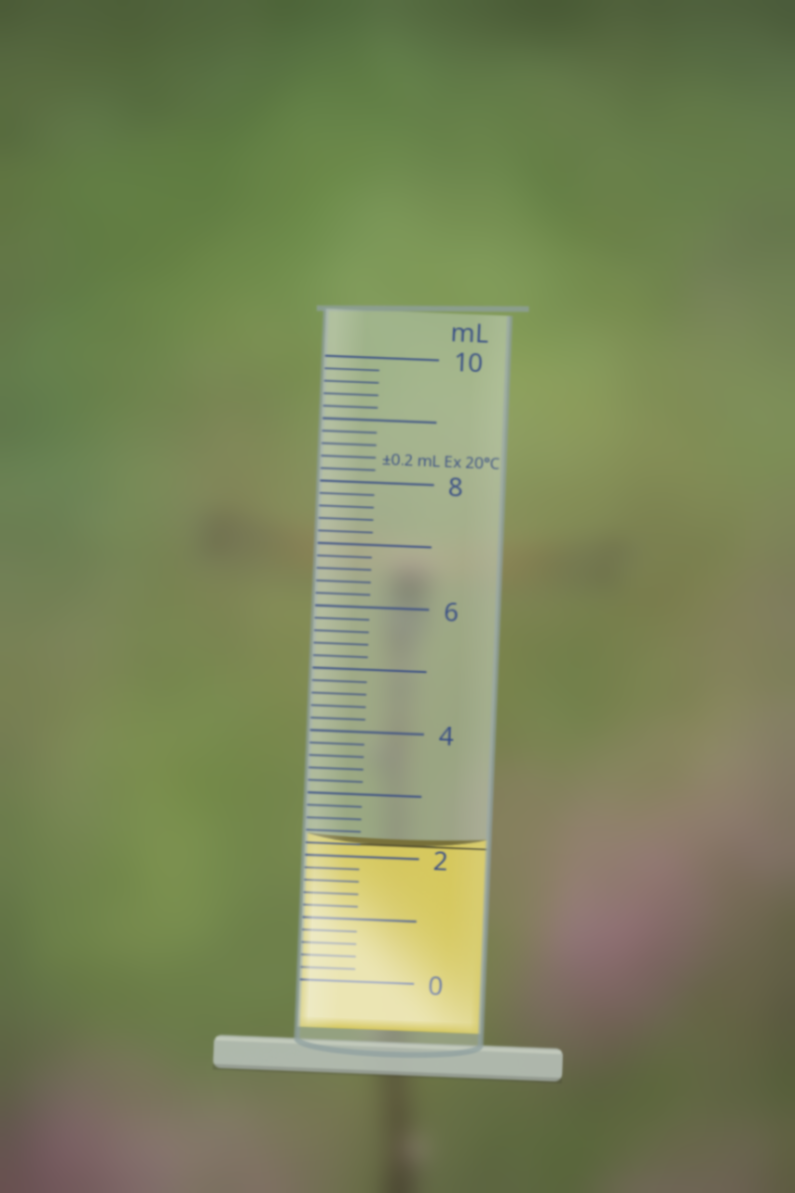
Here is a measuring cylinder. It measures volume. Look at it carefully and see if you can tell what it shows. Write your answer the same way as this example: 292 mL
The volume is 2.2 mL
